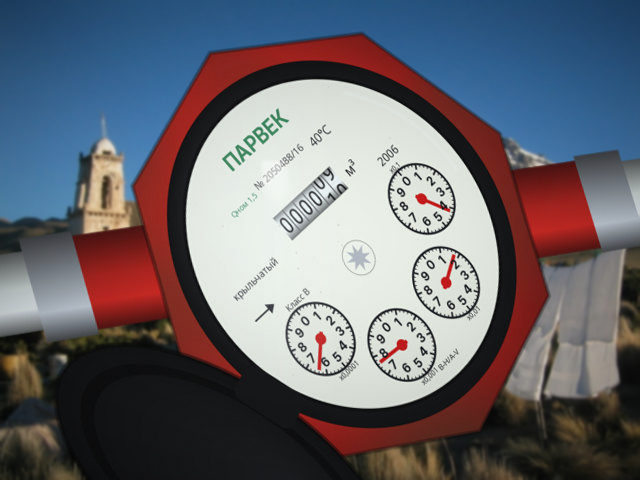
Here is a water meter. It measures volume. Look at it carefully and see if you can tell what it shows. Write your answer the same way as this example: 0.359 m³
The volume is 9.4176 m³
